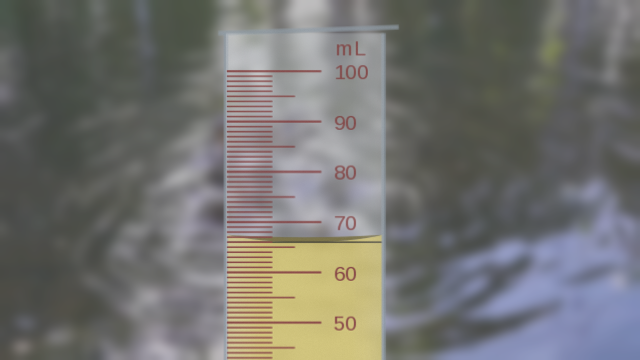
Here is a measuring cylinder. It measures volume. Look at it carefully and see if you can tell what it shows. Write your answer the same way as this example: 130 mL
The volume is 66 mL
